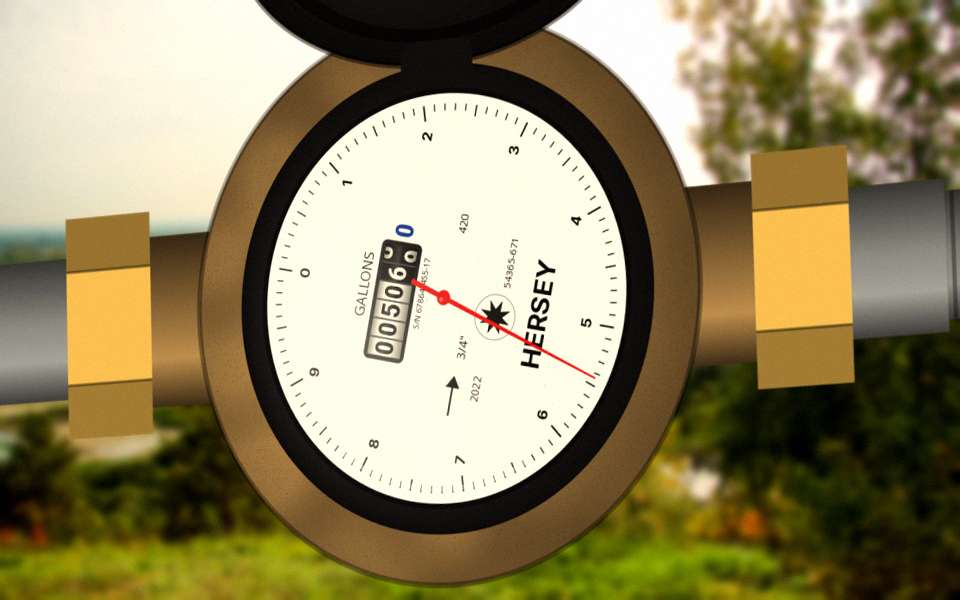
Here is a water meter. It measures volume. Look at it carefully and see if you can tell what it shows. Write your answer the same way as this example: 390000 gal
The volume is 50685.4 gal
